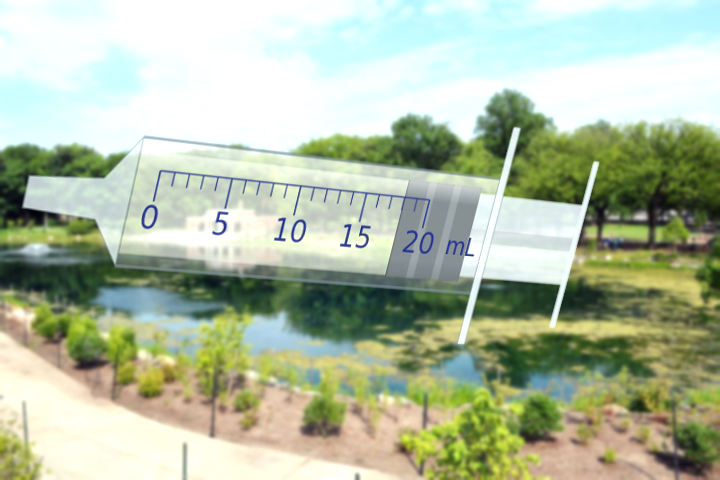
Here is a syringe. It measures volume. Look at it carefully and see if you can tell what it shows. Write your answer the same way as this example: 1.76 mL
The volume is 18 mL
